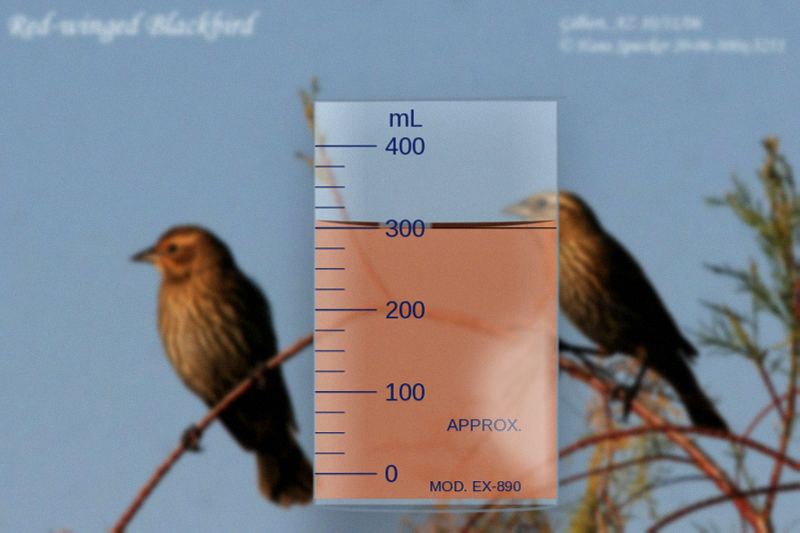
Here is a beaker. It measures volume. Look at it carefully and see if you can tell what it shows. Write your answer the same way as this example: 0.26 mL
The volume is 300 mL
